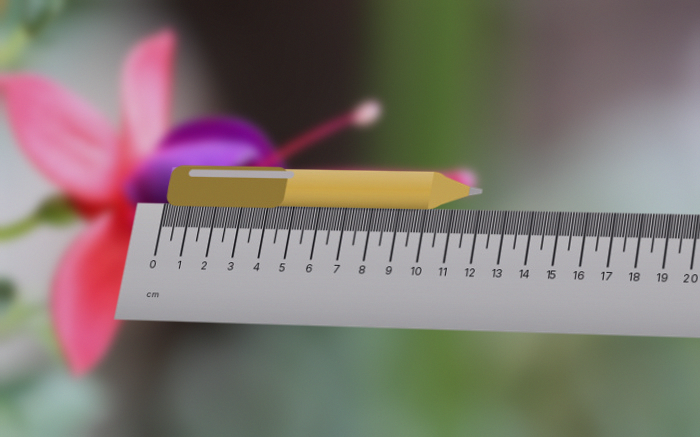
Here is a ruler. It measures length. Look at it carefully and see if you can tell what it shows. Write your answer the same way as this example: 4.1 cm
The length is 12 cm
